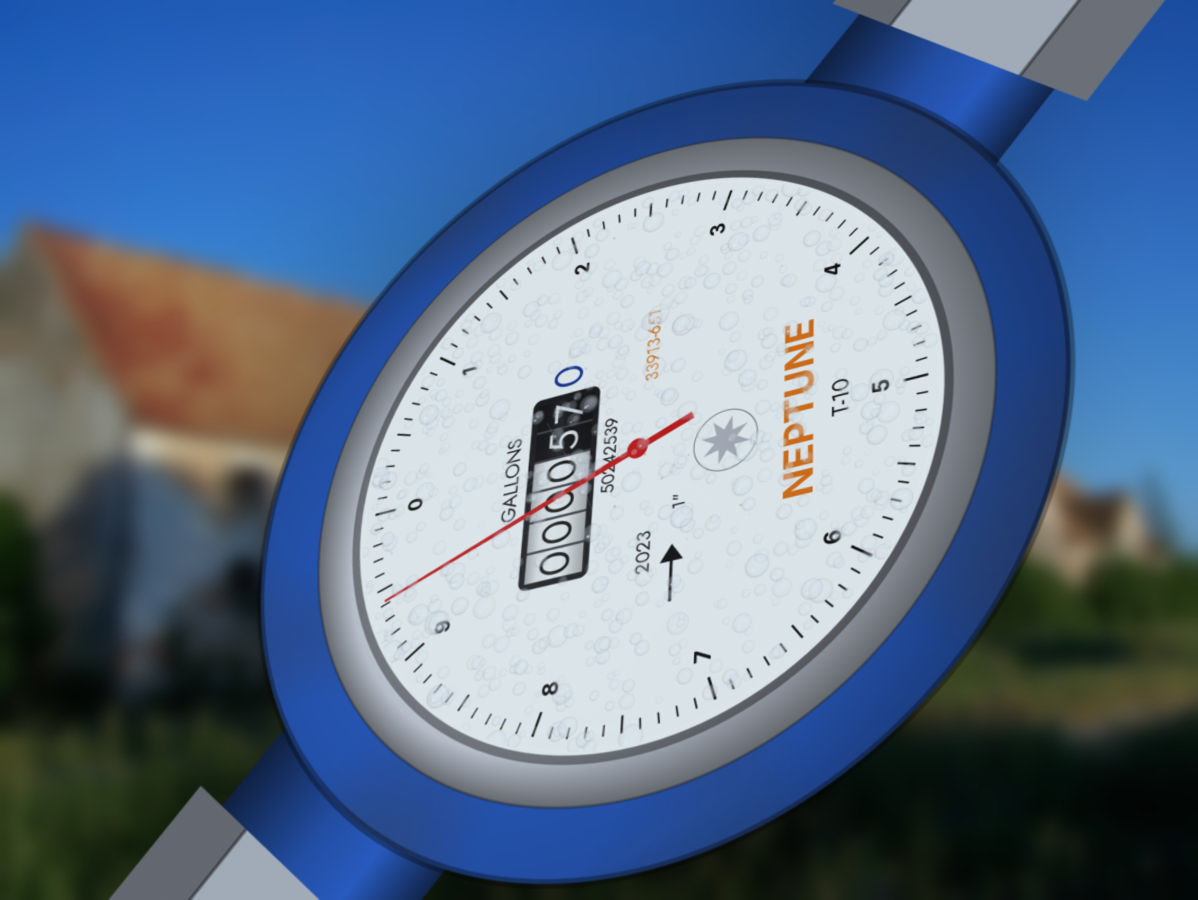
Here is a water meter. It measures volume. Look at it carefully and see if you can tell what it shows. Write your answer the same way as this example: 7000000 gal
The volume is 569.4 gal
